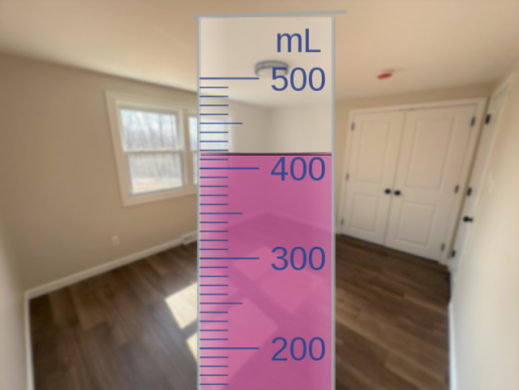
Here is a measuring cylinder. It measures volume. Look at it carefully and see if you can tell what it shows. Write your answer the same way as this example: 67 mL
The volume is 415 mL
